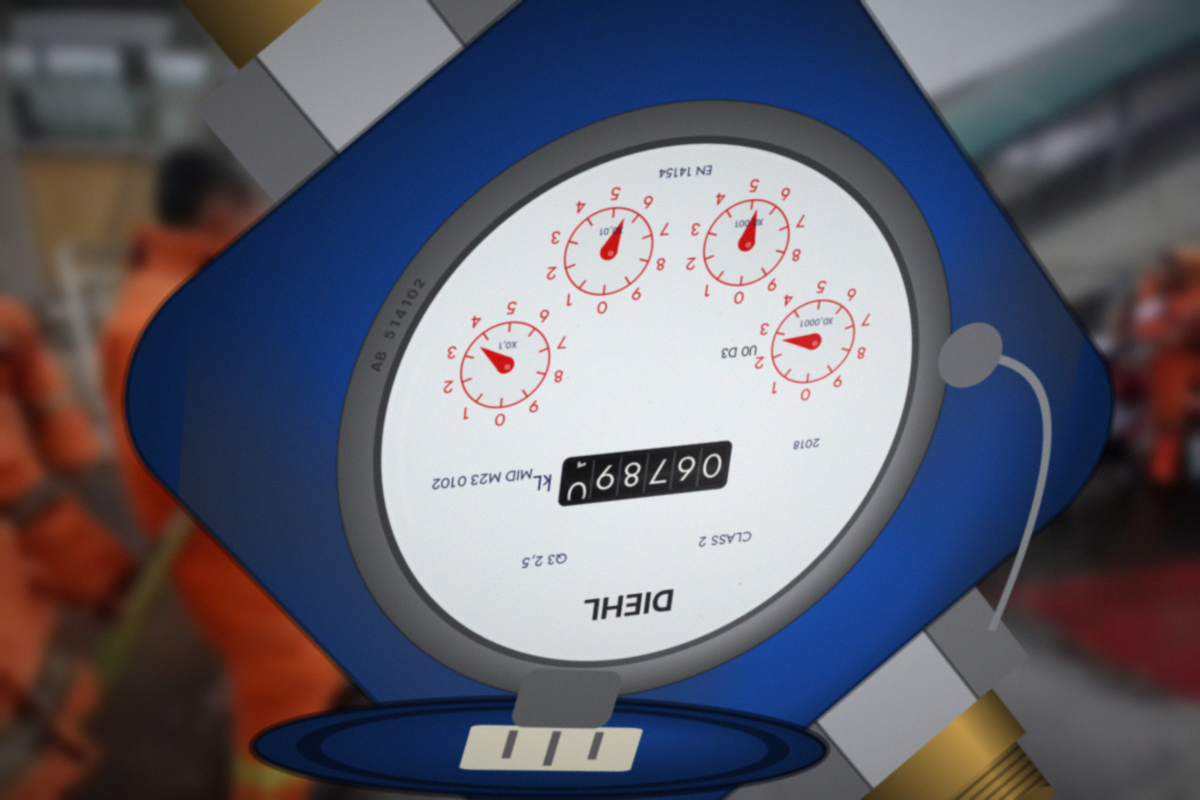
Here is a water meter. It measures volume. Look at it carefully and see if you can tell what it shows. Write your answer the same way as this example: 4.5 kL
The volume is 67890.3552 kL
